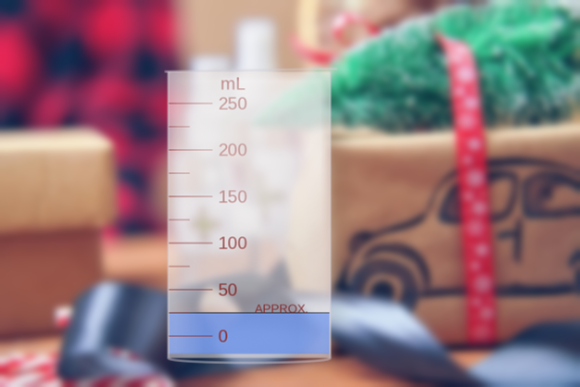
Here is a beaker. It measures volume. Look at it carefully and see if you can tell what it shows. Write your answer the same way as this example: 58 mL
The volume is 25 mL
